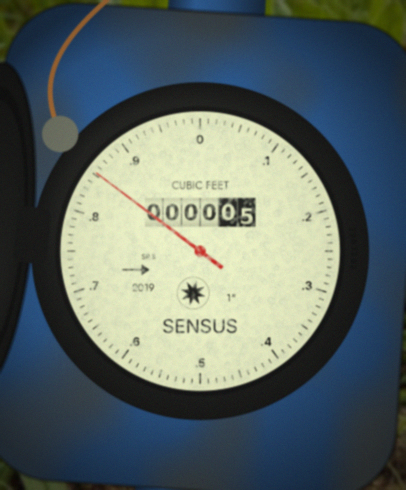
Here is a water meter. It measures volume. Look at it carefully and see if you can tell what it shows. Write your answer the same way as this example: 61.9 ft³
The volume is 4.85 ft³
